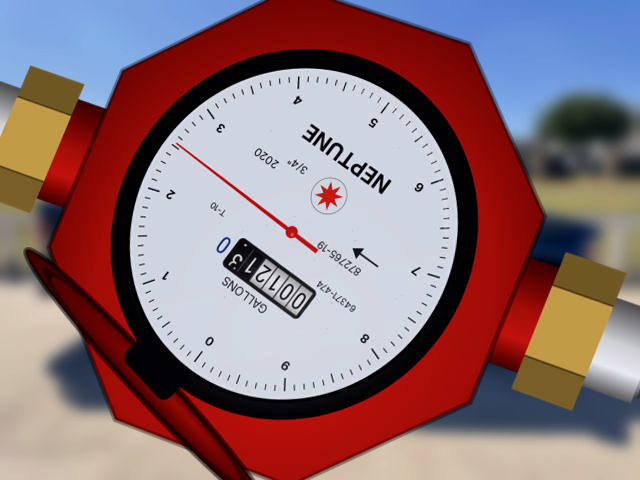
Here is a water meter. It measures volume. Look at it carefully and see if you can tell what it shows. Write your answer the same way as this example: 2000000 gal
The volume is 12132.5 gal
